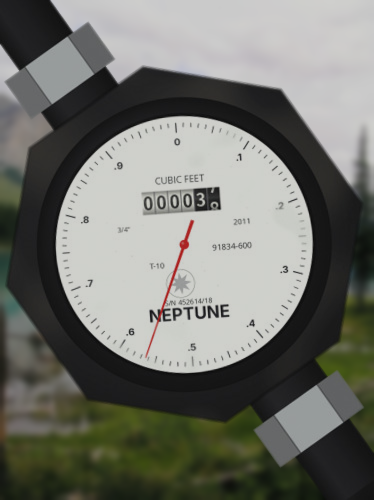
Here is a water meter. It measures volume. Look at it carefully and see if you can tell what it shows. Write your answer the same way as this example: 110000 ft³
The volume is 37.56 ft³
